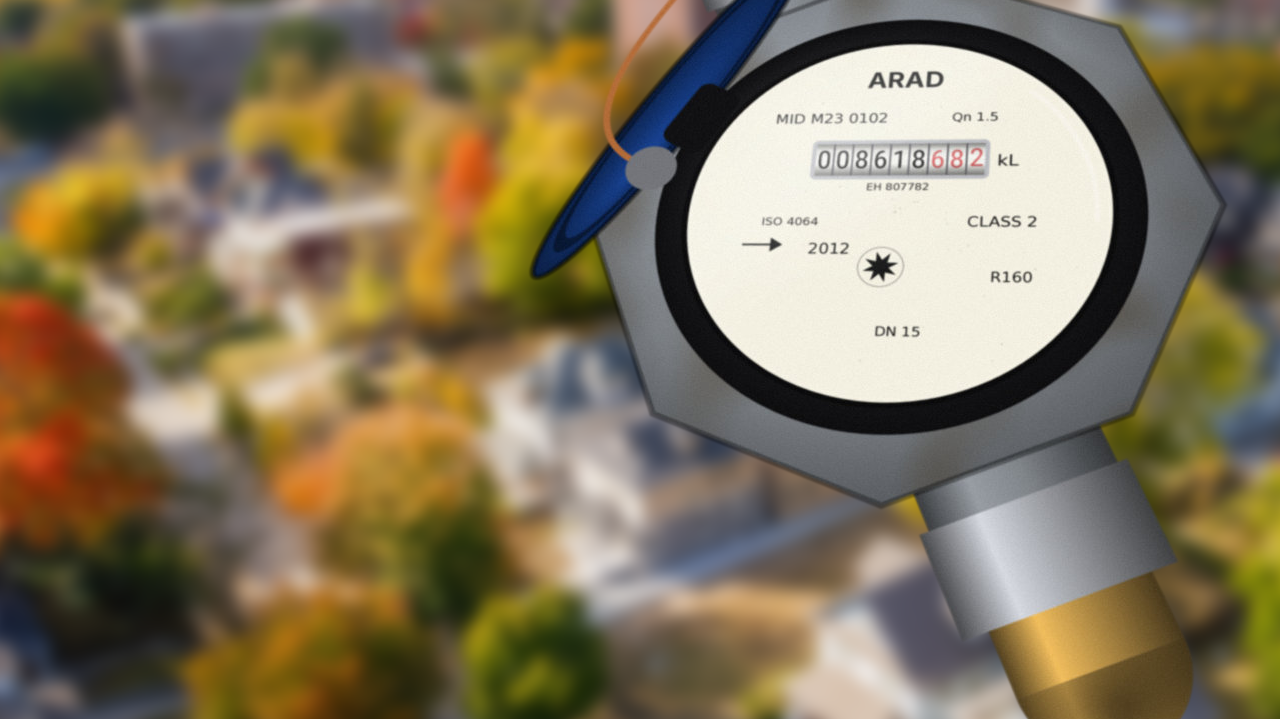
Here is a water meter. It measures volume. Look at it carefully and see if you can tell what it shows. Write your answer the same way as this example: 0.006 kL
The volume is 8618.682 kL
